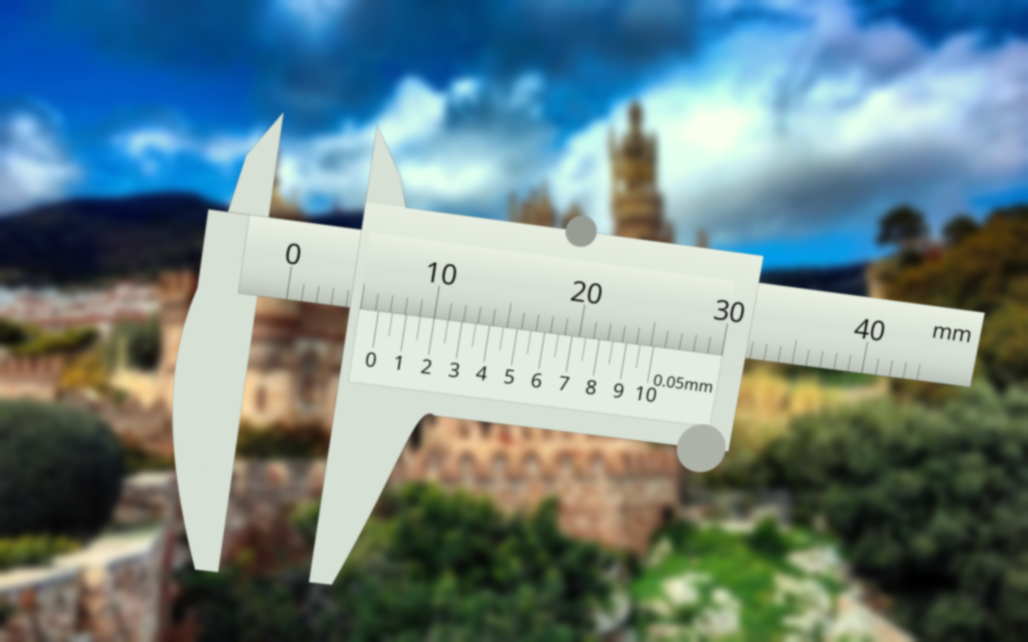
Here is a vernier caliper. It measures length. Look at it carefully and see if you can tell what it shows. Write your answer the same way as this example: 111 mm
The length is 6.2 mm
